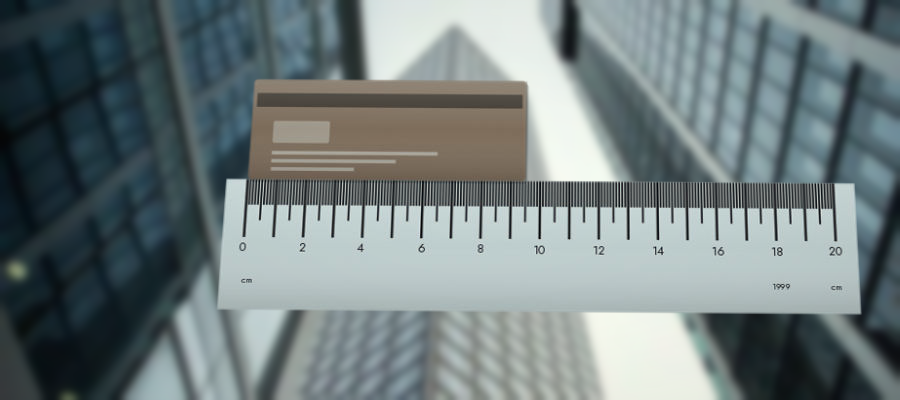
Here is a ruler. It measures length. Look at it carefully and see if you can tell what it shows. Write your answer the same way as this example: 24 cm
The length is 9.5 cm
